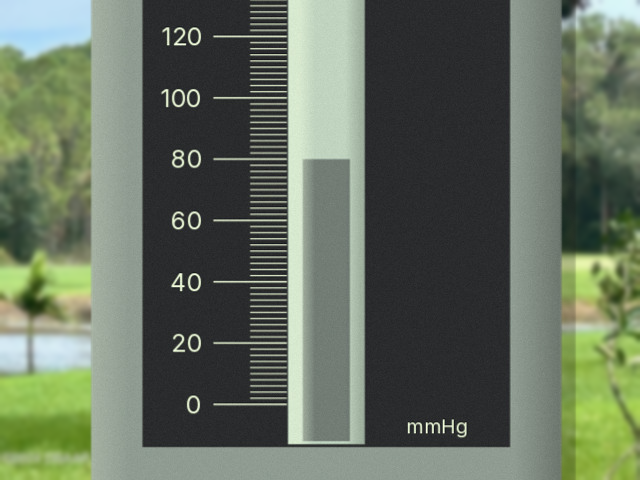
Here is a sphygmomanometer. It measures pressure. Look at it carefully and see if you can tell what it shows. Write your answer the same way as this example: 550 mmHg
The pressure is 80 mmHg
